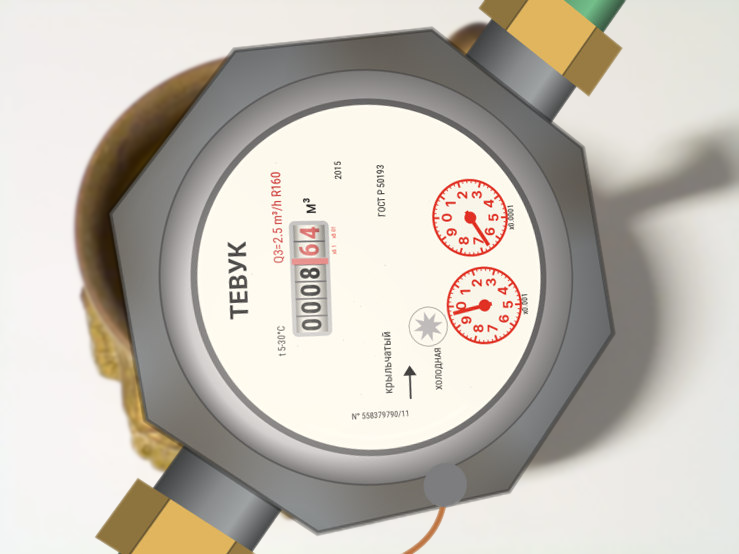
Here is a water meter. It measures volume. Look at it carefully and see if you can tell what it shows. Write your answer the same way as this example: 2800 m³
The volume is 8.6396 m³
